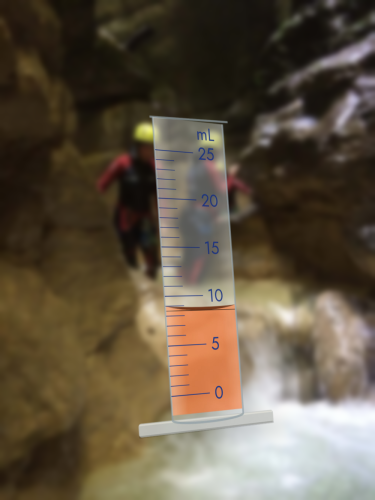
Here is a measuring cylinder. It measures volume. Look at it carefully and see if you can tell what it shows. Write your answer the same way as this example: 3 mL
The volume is 8.5 mL
